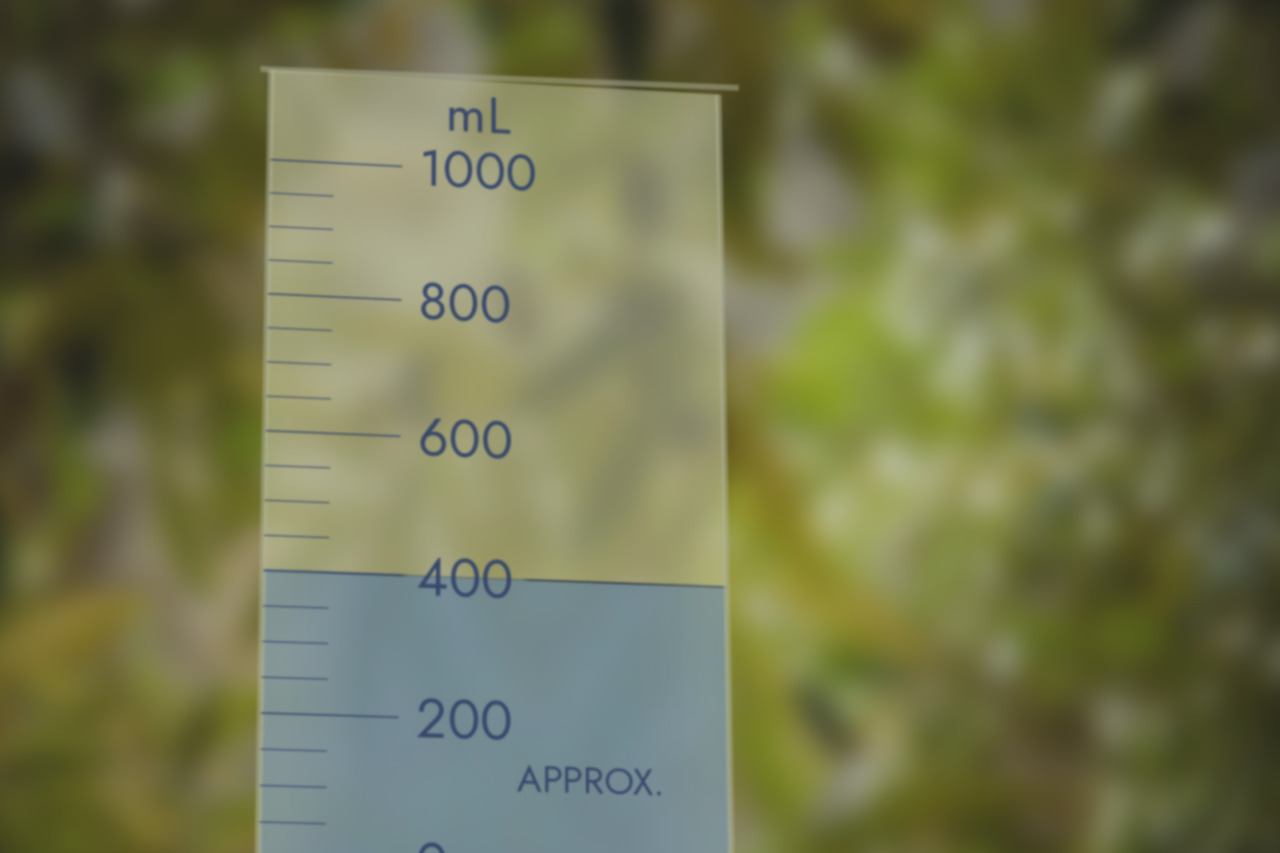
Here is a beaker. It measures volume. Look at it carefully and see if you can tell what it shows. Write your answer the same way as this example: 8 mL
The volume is 400 mL
